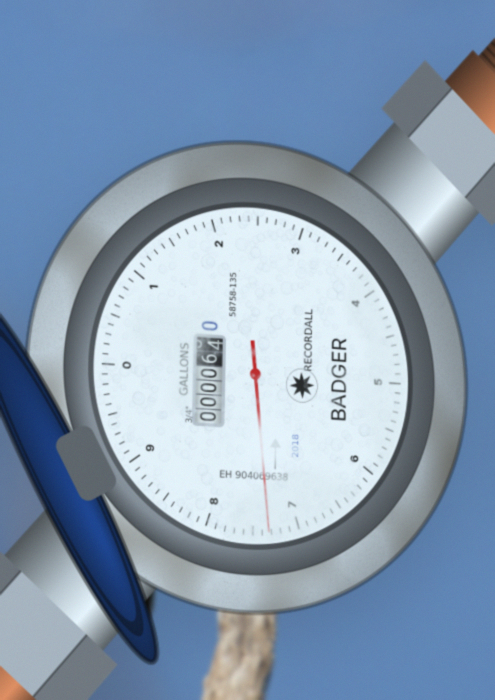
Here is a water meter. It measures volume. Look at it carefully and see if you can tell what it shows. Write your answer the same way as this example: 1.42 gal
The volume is 637.3 gal
